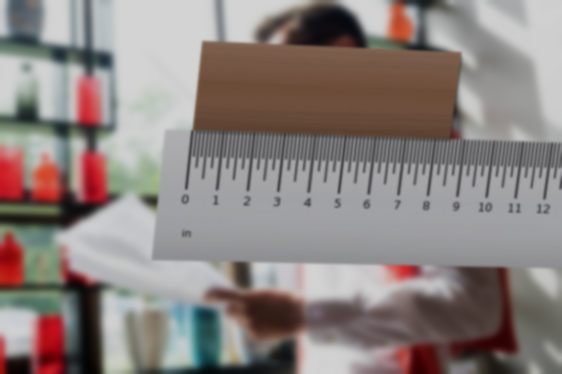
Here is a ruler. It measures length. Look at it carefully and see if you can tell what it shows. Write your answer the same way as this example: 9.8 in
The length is 8.5 in
